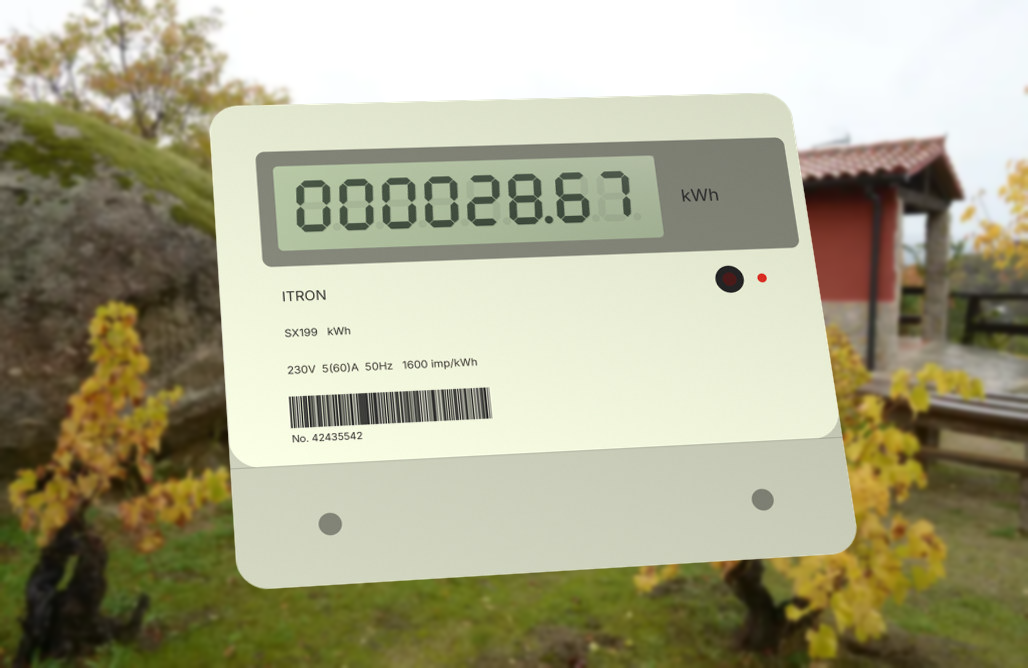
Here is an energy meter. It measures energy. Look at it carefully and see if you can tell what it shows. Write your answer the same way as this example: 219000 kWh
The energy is 28.67 kWh
